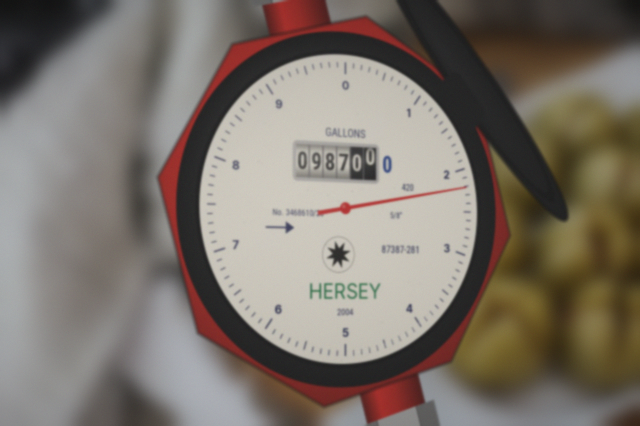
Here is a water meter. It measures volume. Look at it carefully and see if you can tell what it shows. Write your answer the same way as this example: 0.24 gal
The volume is 987002.2 gal
